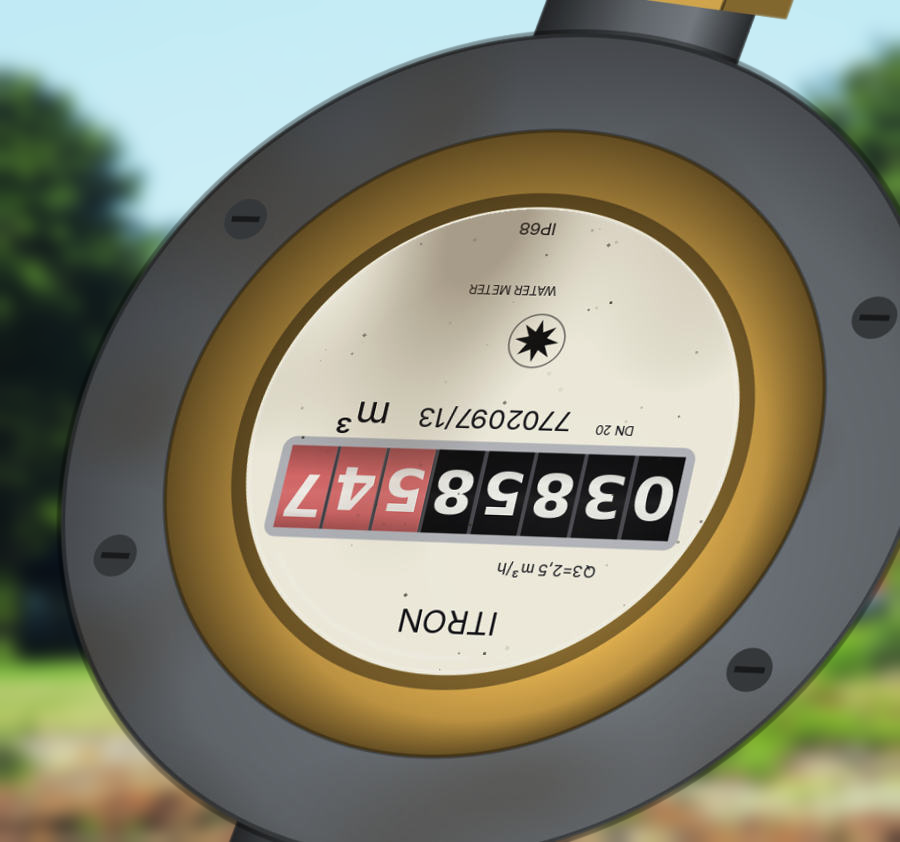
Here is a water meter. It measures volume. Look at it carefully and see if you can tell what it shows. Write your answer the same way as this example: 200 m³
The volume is 3858.547 m³
